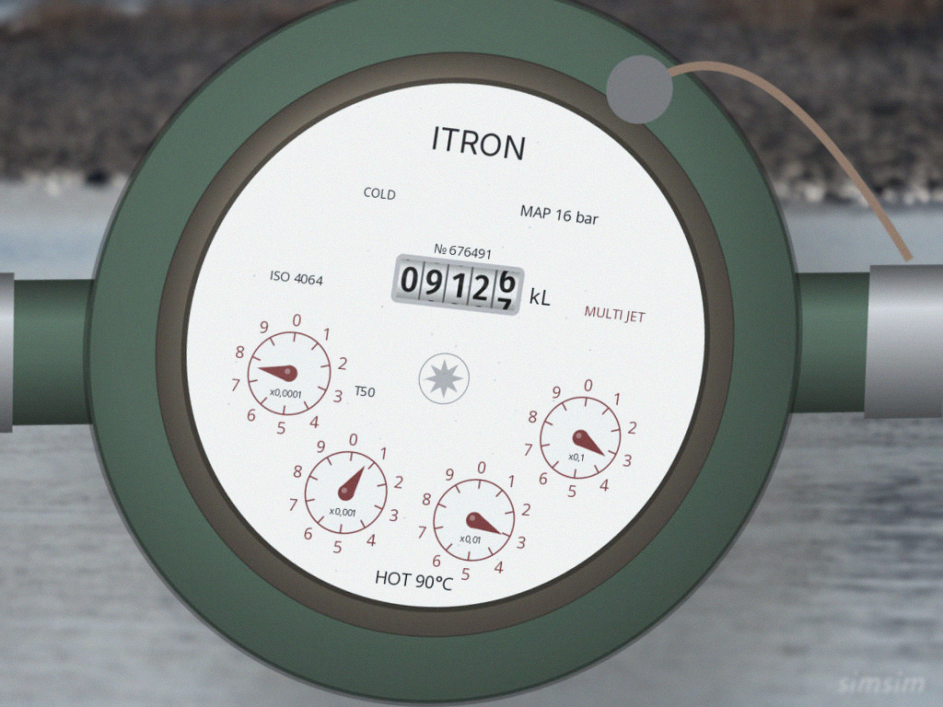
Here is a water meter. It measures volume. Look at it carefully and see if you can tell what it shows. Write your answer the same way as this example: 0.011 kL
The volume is 9126.3307 kL
